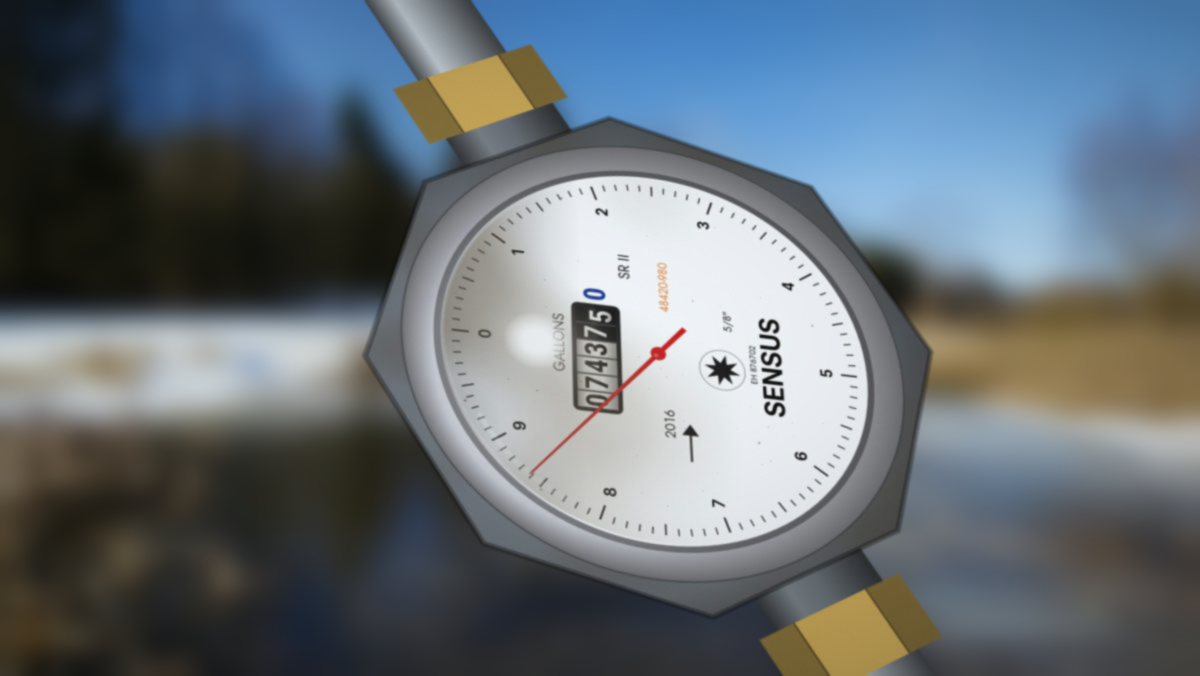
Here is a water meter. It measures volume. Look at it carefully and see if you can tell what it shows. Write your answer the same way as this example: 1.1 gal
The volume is 743748.6 gal
